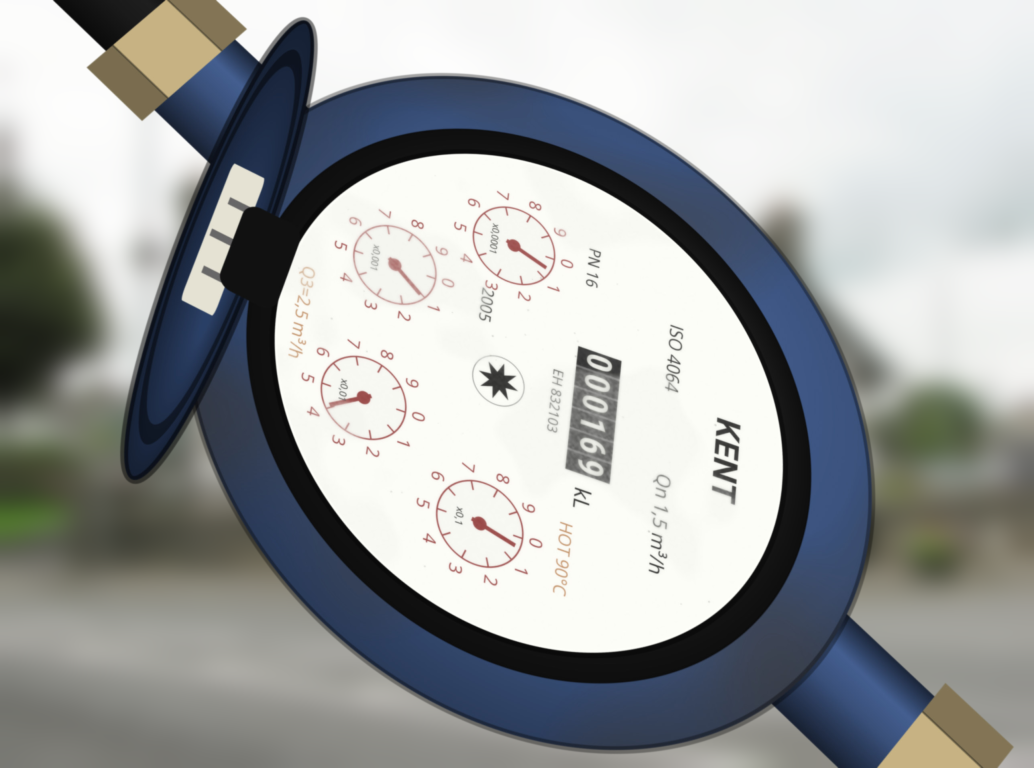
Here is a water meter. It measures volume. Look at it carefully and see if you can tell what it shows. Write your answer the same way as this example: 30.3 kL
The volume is 169.0410 kL
